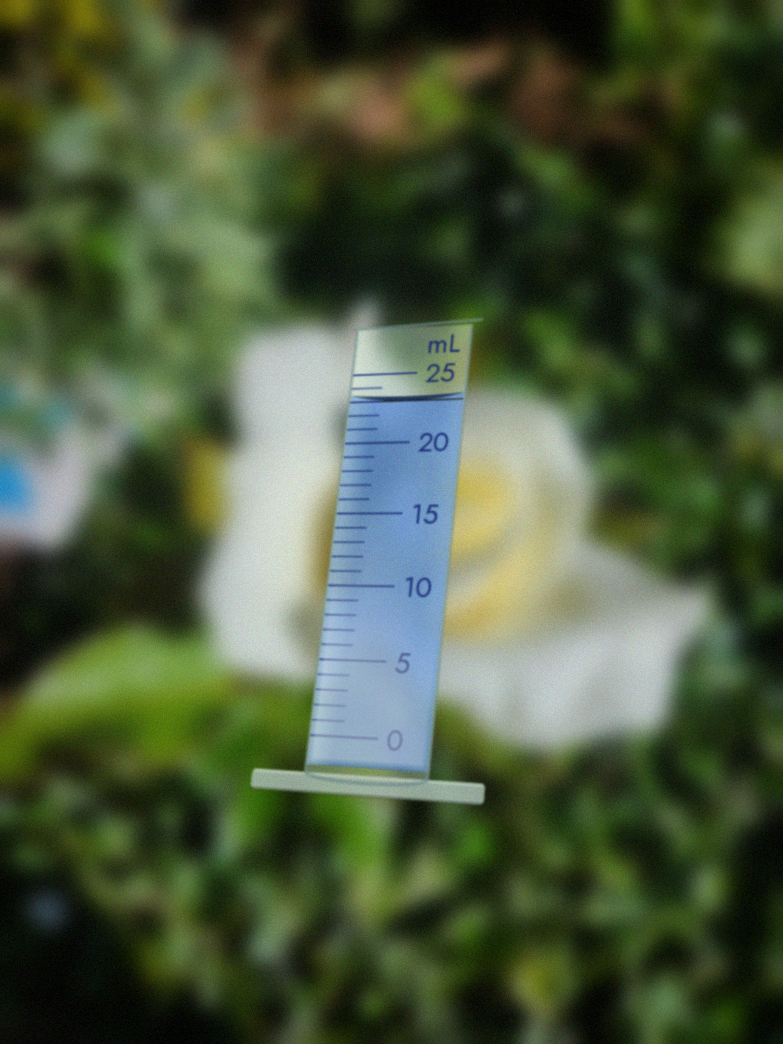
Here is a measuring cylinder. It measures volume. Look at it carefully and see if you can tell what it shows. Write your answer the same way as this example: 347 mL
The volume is 23 mL
